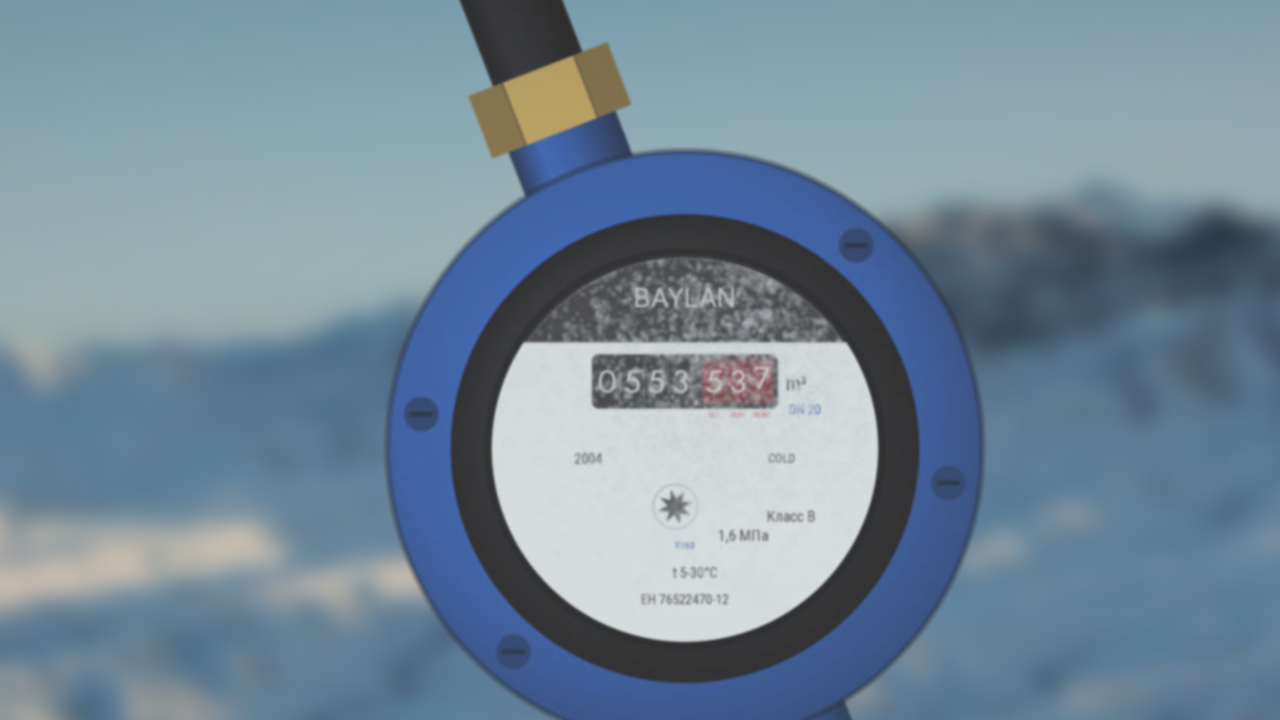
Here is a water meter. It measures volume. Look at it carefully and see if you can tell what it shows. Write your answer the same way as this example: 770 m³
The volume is 553.537 m³
